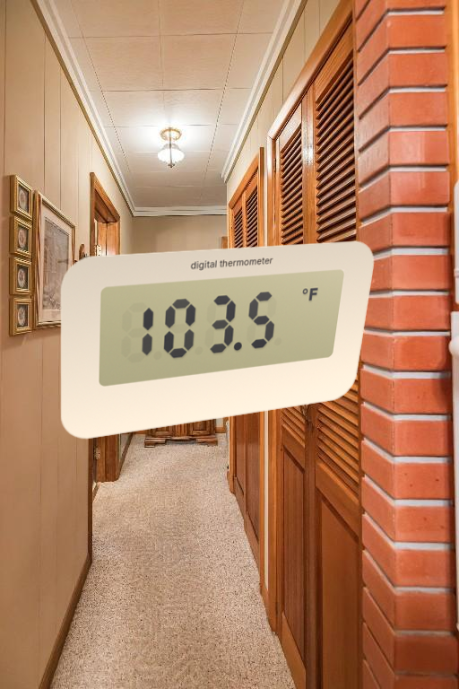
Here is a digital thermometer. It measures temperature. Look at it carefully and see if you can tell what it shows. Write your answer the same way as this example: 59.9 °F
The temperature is 103.5 °F
